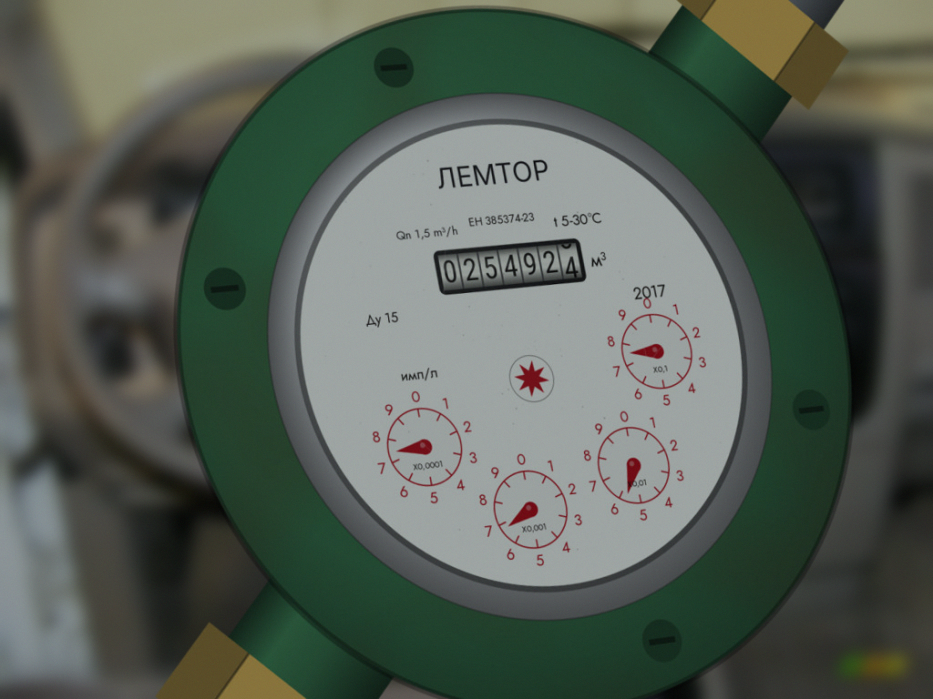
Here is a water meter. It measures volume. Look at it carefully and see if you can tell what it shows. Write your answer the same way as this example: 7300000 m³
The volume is 254923.7567 m³
